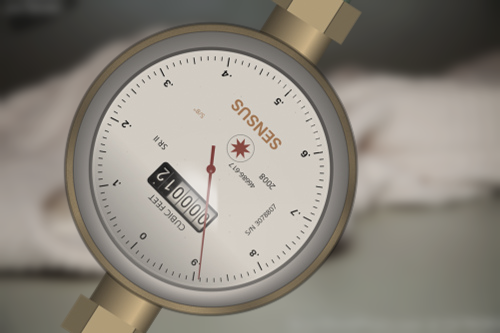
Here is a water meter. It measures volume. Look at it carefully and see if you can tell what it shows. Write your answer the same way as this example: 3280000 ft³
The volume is 11.89 ft³
